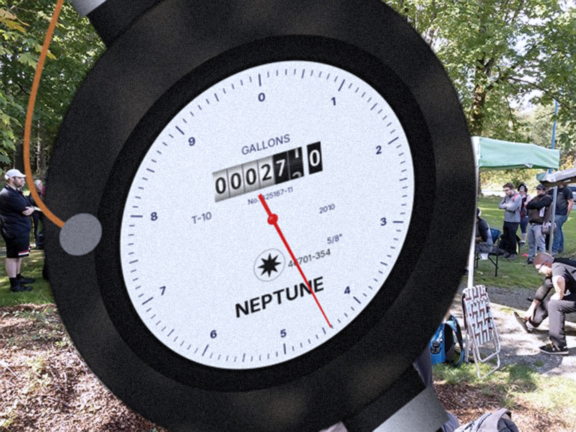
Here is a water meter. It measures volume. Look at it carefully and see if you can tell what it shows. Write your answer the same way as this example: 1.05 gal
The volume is 2714.4 gal
